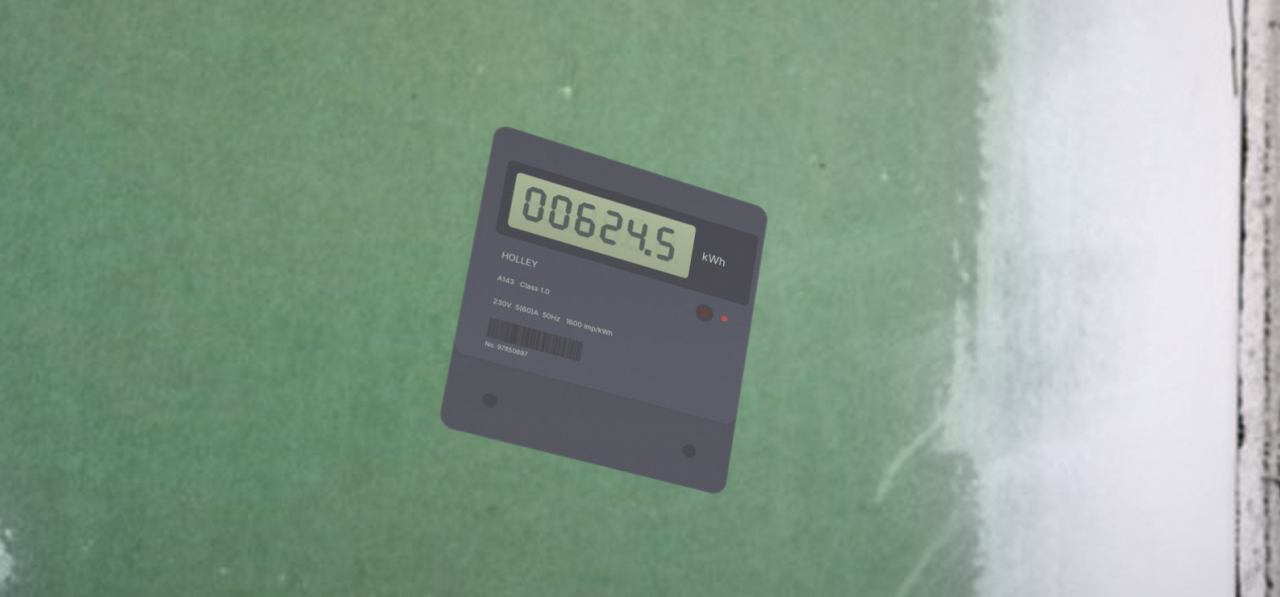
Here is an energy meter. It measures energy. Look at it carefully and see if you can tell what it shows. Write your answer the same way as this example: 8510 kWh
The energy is 624.5 kWh
